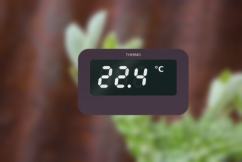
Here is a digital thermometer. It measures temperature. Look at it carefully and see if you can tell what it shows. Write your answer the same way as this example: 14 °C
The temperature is 22.4 °C
